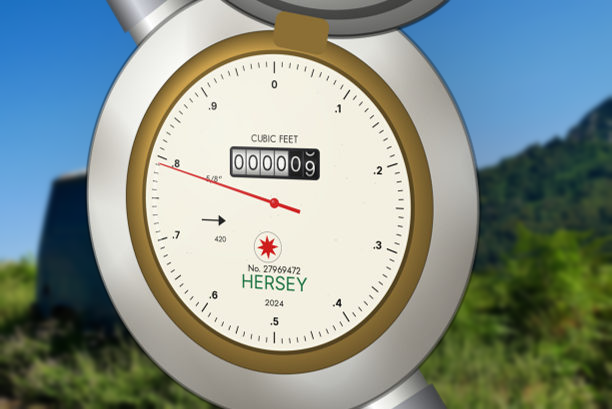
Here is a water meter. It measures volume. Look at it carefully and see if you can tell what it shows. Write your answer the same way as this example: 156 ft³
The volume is 8.79 ft³
